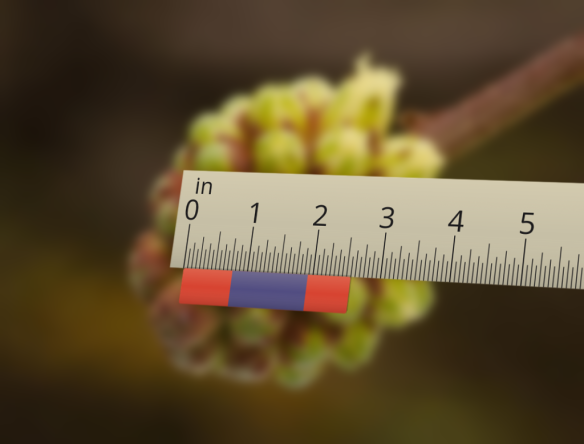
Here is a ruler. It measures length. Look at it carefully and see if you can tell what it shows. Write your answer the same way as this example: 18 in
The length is 2.5625 in
